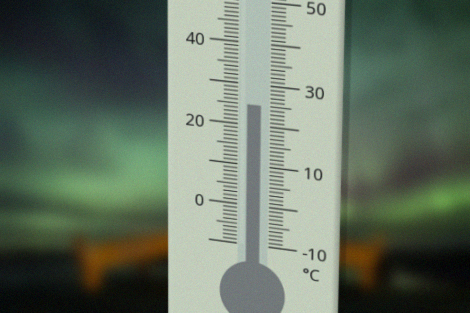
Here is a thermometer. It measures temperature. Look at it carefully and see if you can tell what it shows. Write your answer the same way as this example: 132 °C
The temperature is 25 °C
